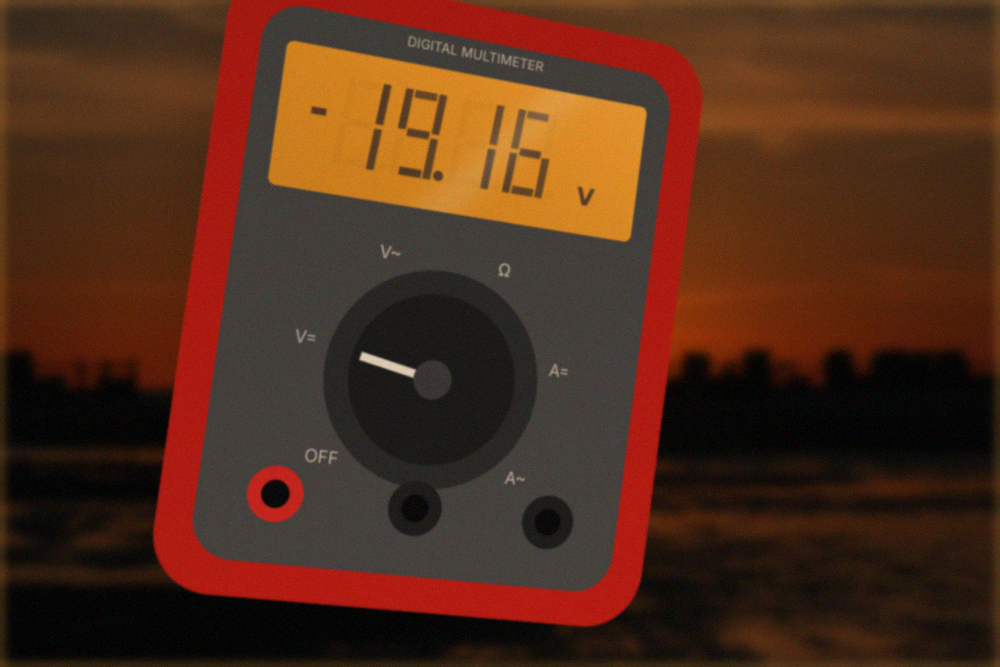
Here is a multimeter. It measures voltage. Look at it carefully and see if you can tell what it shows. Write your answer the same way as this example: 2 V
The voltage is -19.16 V
